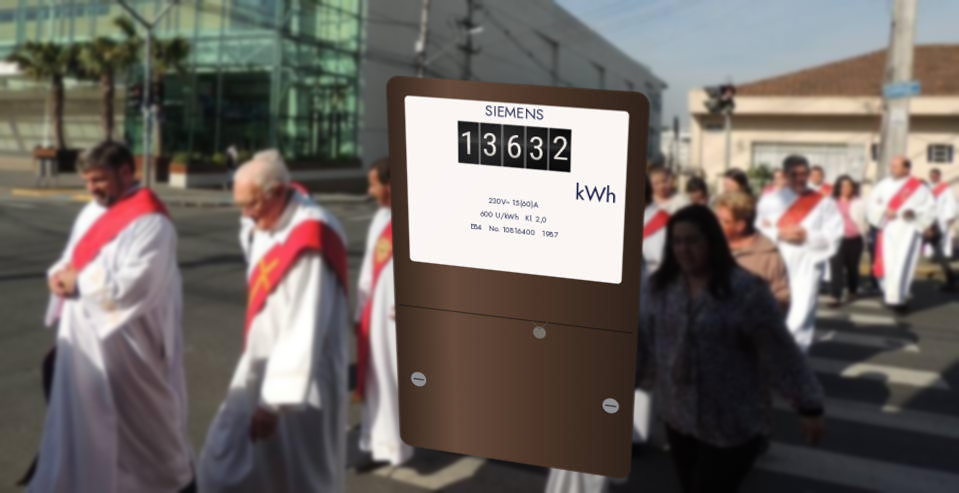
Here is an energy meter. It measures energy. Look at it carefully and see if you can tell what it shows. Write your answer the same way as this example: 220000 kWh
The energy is 13632 kWh
